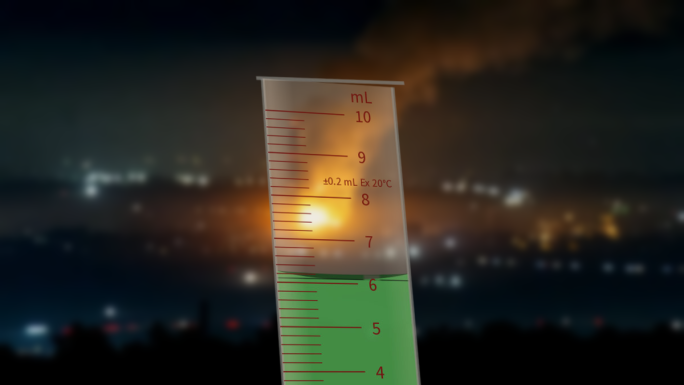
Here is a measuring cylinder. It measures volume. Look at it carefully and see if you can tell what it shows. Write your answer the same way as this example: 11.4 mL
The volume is 6.1 mL
